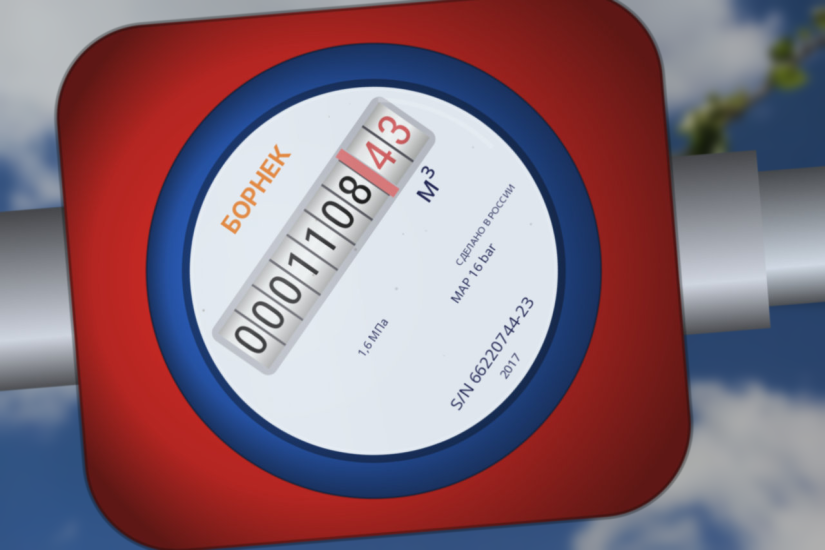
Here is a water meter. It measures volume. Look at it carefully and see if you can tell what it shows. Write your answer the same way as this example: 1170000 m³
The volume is 1108.43 m³
